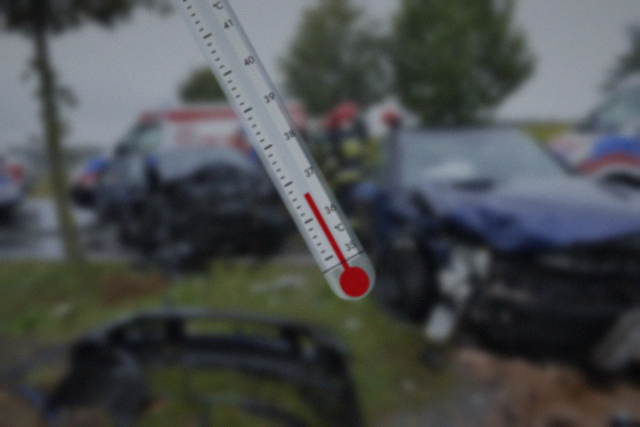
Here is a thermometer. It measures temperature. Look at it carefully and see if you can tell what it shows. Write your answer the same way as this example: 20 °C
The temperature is 36.6 °C
